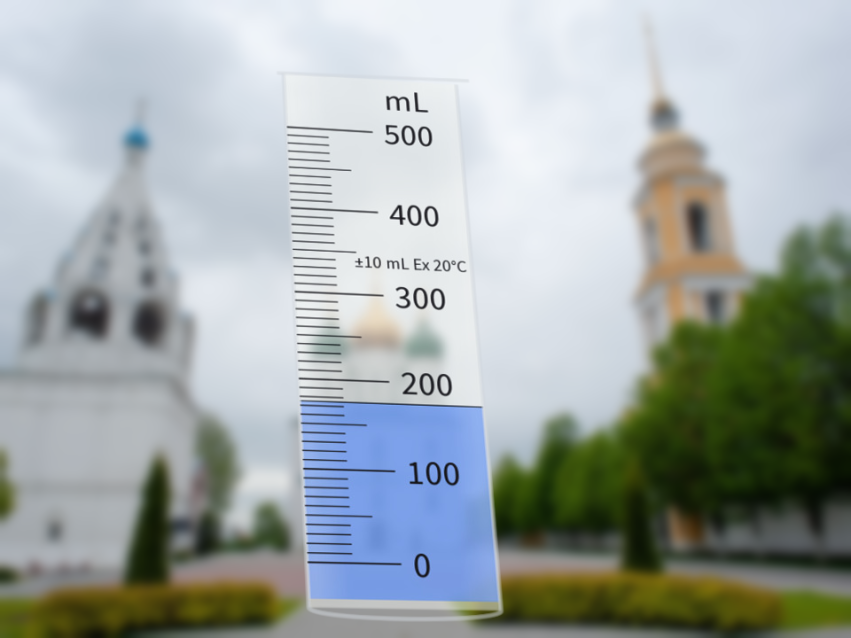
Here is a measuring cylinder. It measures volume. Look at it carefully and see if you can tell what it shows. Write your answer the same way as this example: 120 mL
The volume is 175 mL
